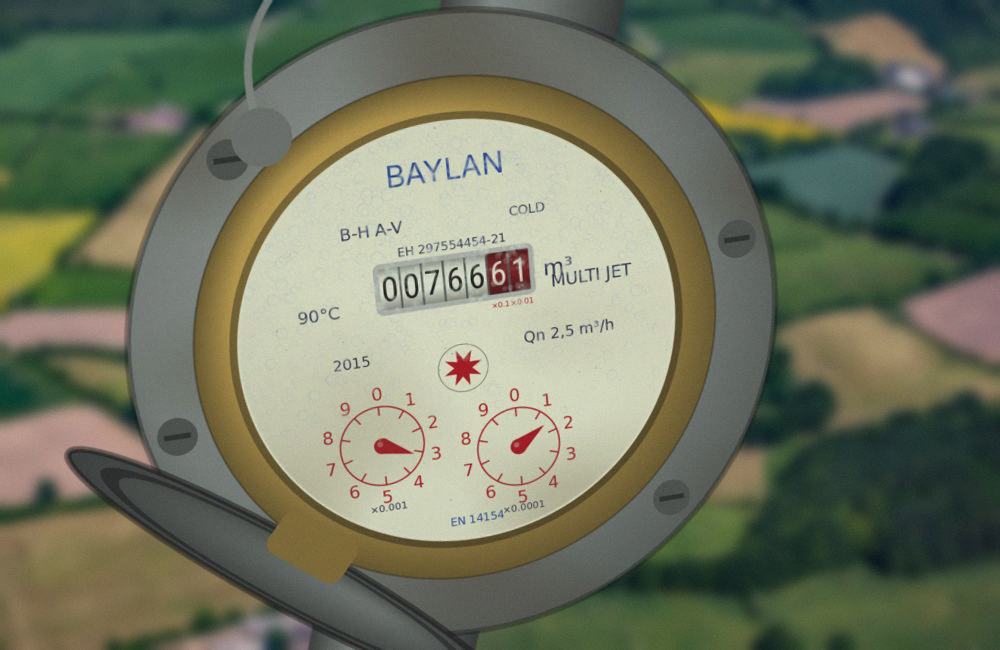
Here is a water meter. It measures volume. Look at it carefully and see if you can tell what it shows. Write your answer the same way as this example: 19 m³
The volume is 766.6131 m³
